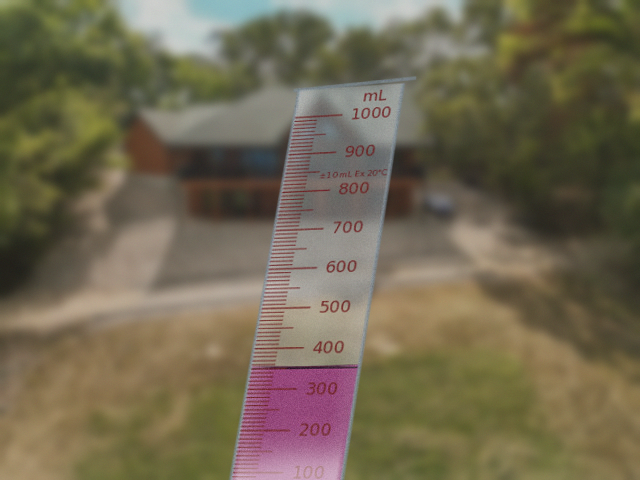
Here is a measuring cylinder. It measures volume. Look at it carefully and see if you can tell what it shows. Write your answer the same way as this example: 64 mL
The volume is 350 mL
